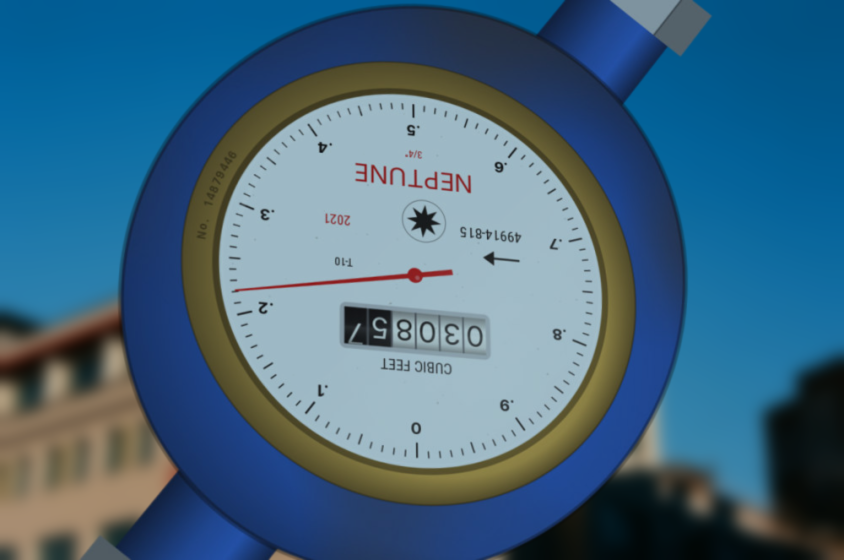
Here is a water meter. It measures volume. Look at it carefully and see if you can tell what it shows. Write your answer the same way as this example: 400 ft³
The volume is 30857.22 ft³
